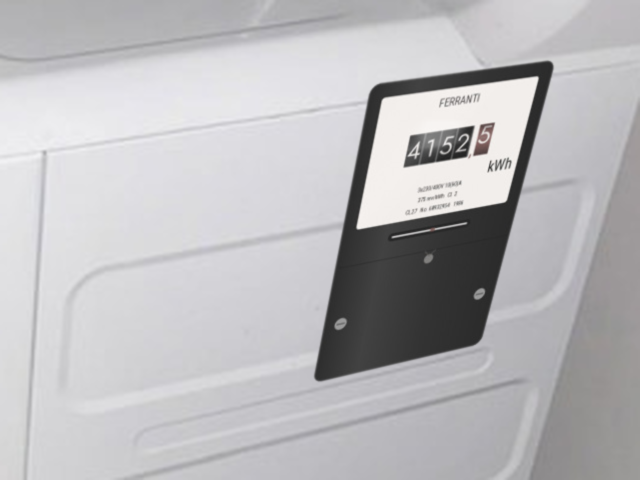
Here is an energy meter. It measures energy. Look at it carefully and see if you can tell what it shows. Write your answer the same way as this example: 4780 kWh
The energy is 4152.5 kWh
